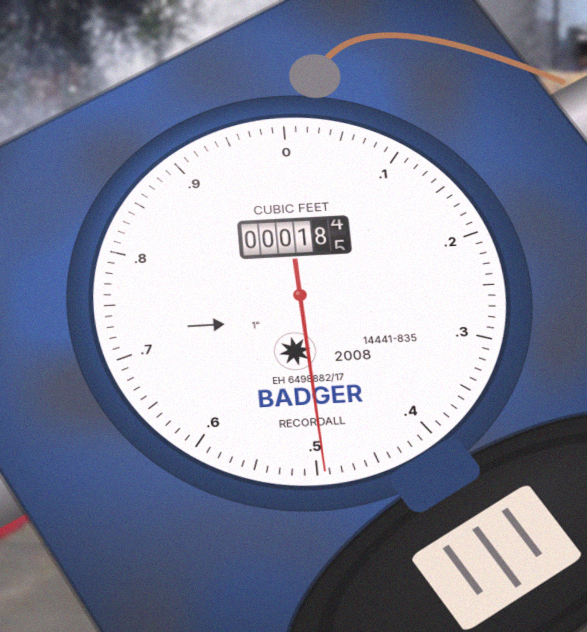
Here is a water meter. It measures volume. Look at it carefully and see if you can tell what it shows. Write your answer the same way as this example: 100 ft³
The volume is 184.49 ft³
